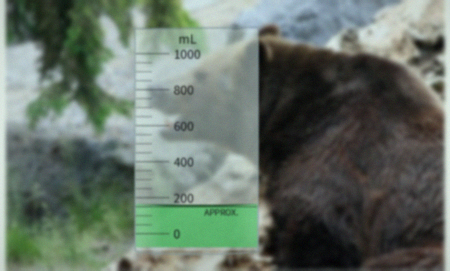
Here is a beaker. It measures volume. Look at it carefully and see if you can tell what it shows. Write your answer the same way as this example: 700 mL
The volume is 150 mL
